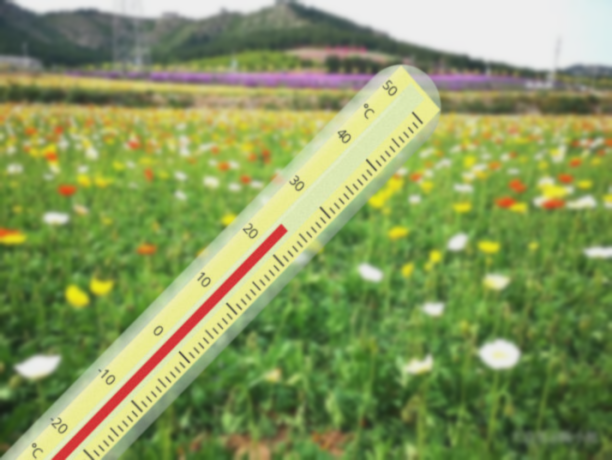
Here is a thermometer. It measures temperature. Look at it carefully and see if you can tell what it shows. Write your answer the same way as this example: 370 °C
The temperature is 24 °C
